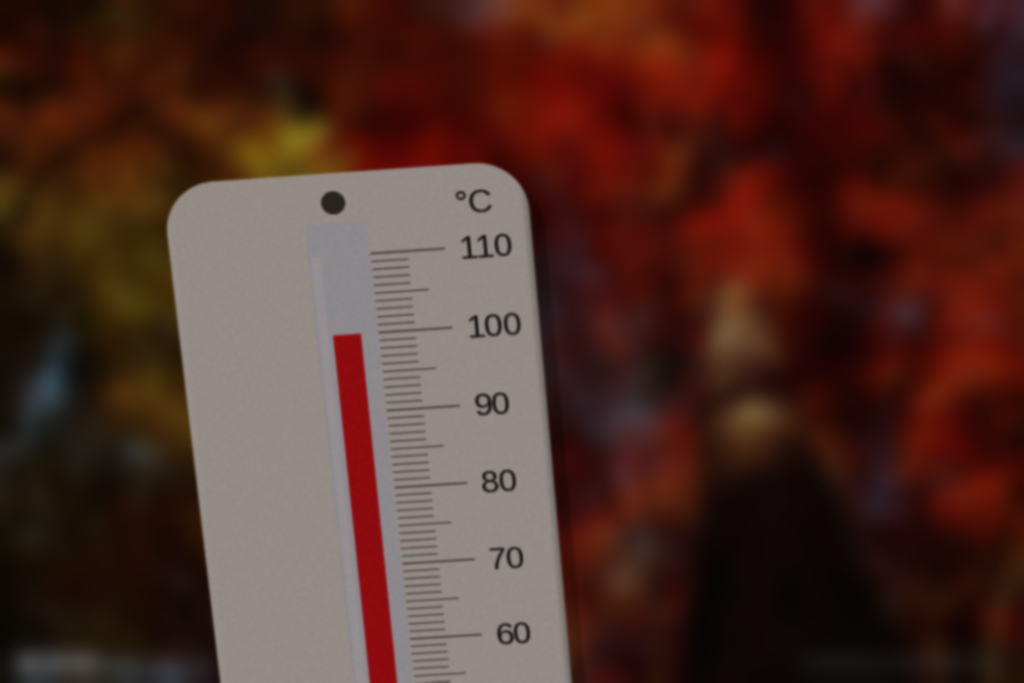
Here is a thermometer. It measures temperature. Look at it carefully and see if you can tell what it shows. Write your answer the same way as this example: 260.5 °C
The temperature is 100 °C
